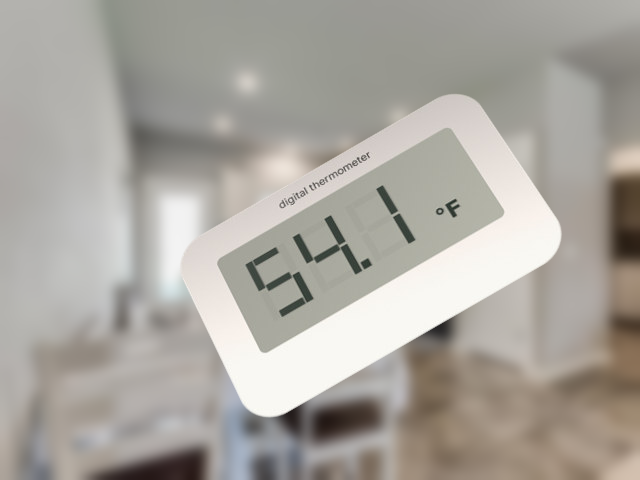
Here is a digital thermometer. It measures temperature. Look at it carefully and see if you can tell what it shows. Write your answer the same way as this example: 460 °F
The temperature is 54.1 °F
